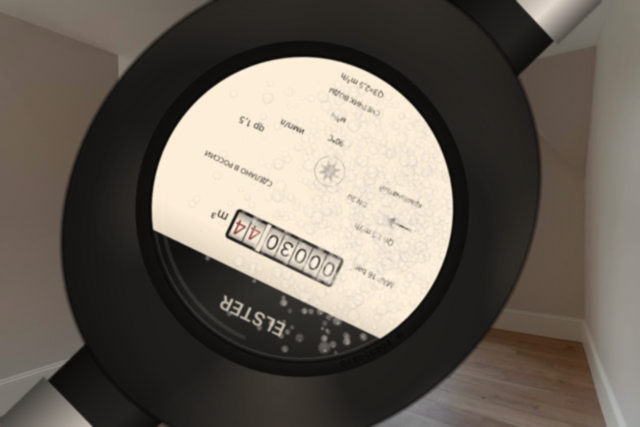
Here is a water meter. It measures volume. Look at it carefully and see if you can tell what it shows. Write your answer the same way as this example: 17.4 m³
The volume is 30.44 m³
